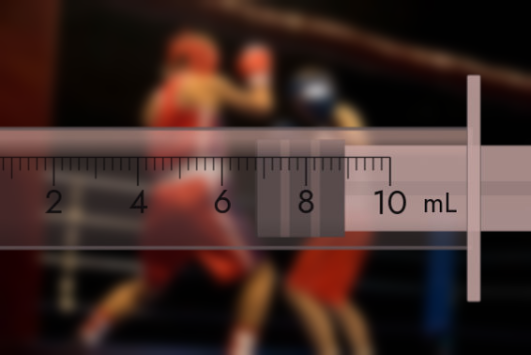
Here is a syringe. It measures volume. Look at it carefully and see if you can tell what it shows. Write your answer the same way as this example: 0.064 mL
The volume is 6.8 mL
